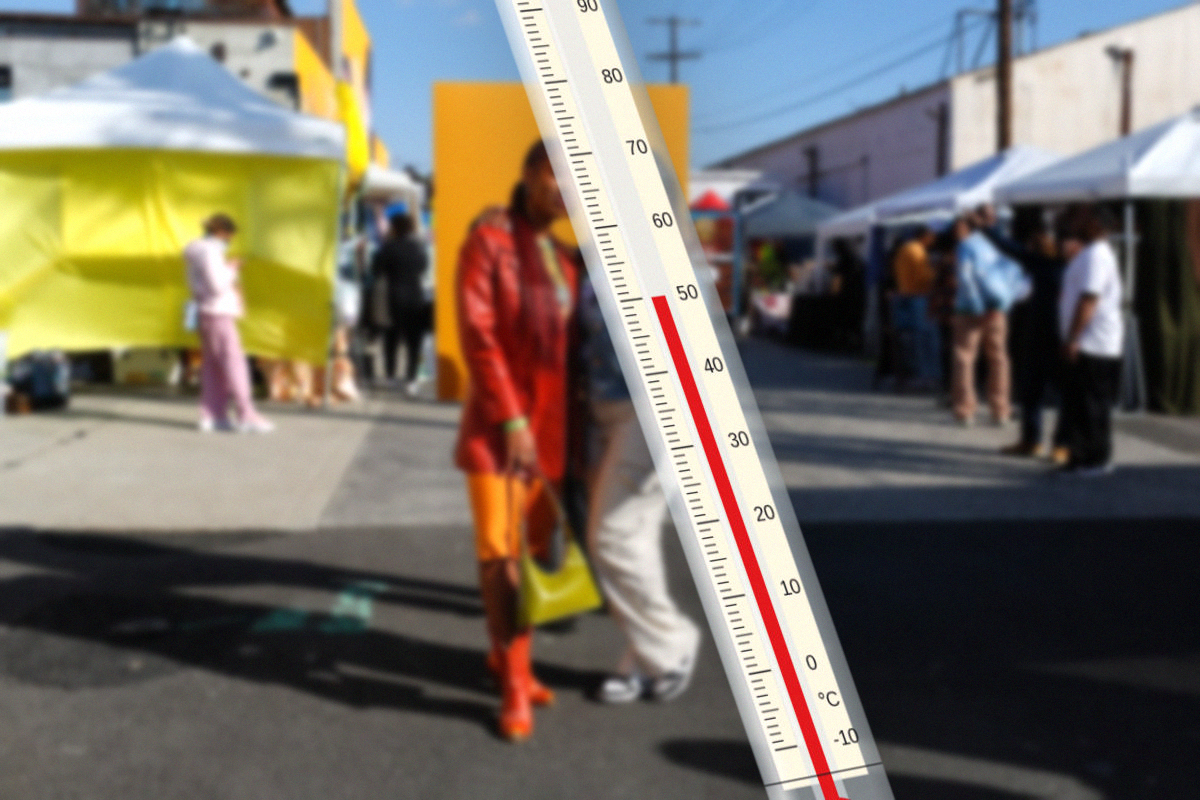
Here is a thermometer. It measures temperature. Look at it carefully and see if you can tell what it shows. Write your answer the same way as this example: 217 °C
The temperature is 50 °C
